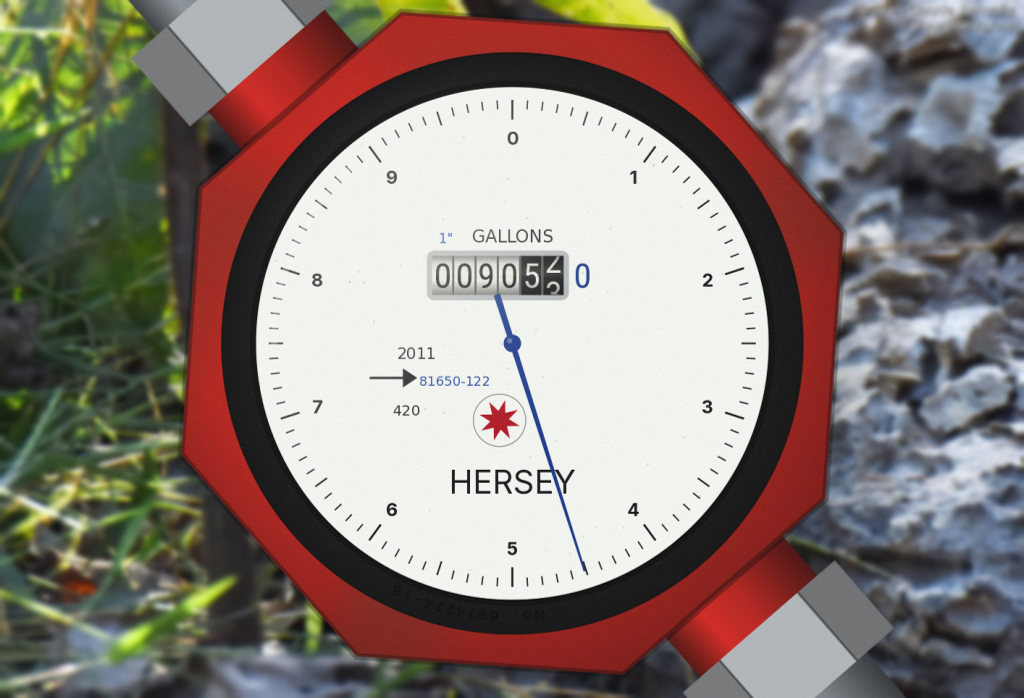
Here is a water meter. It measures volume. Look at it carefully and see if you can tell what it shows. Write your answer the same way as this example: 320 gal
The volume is 90524.5 gal
